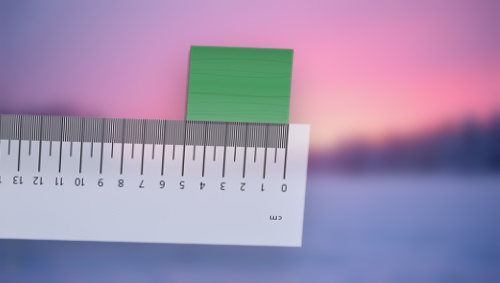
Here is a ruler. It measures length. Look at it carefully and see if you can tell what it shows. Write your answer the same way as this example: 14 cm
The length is 5 cm
